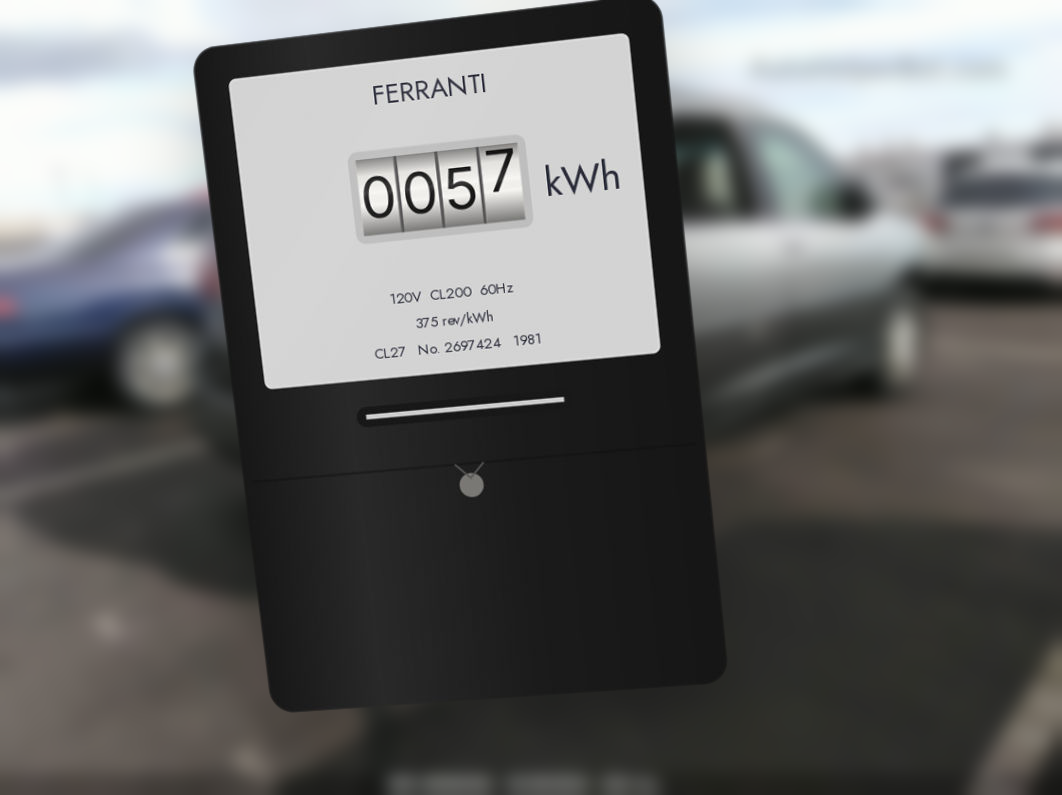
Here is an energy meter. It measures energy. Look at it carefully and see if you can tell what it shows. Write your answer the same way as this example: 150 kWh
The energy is 57 kWh
